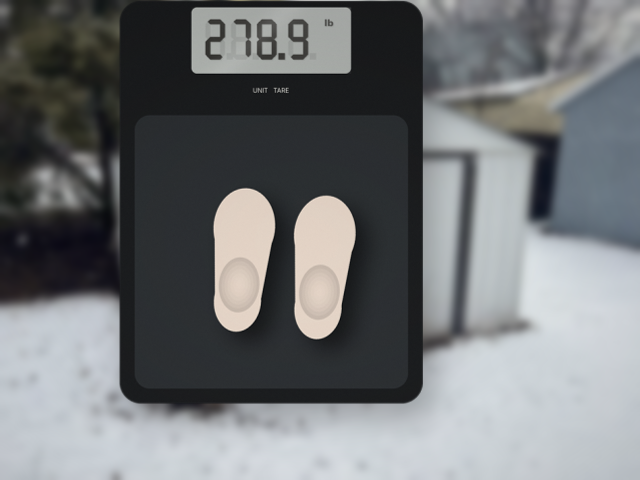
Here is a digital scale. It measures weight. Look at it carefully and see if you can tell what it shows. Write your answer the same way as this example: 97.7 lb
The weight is 278.9 lb
